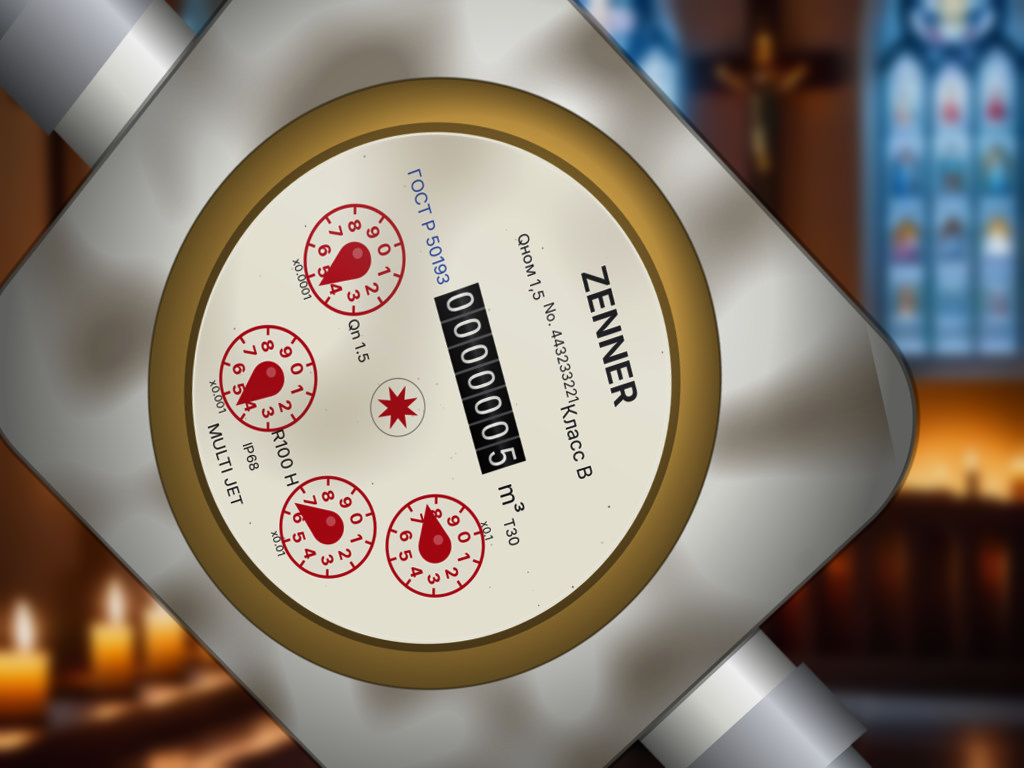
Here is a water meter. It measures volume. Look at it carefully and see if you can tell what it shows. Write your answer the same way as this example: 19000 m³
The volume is 5.7644 m³
